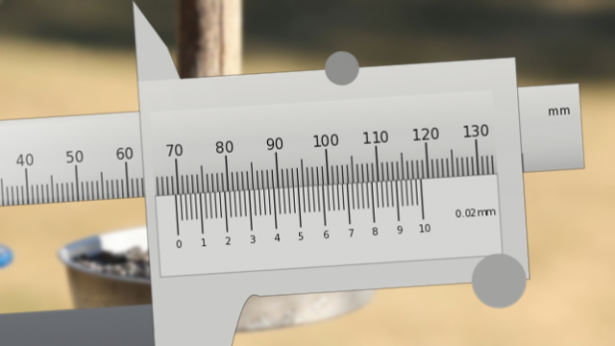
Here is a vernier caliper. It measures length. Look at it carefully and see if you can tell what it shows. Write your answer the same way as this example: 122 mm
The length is 69.5 mm
